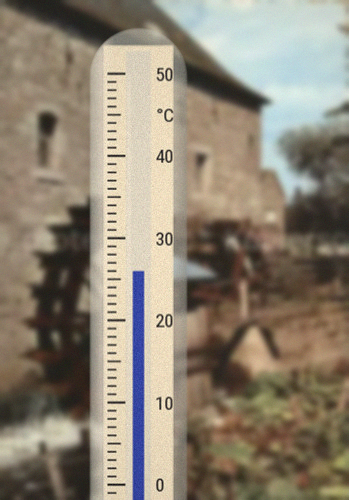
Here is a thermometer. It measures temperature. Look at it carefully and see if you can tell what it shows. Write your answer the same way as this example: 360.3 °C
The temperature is 26 °C
